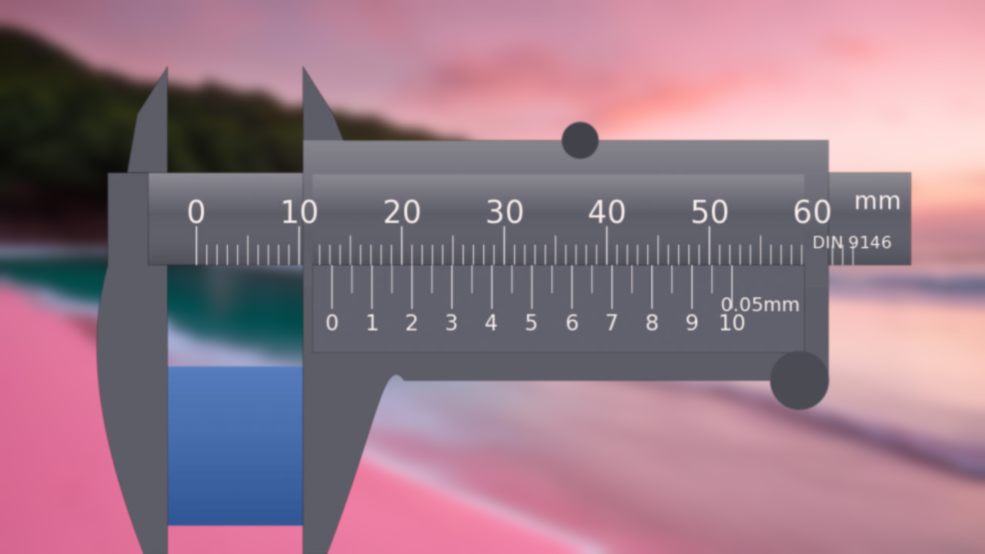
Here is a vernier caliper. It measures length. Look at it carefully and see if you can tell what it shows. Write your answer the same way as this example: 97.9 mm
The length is 13.2 mm
